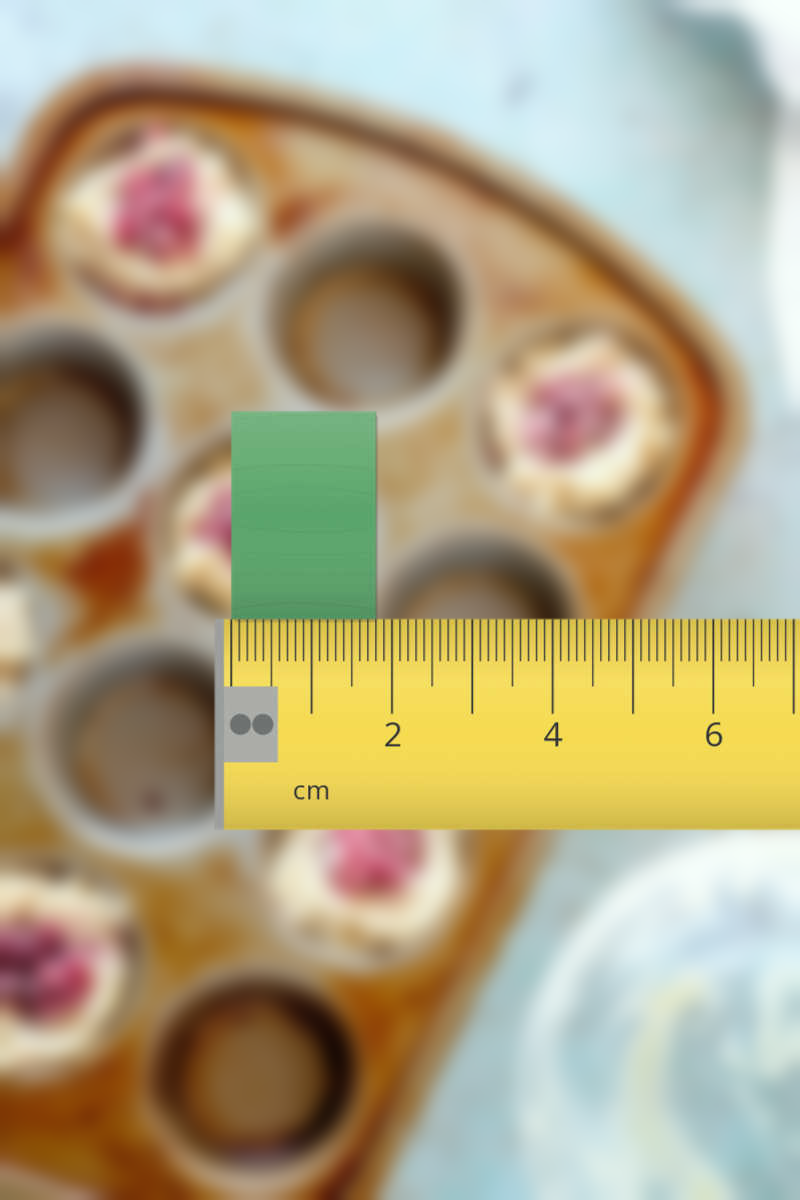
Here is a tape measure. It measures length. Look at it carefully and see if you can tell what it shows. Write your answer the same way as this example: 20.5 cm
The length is 1.8 cm
